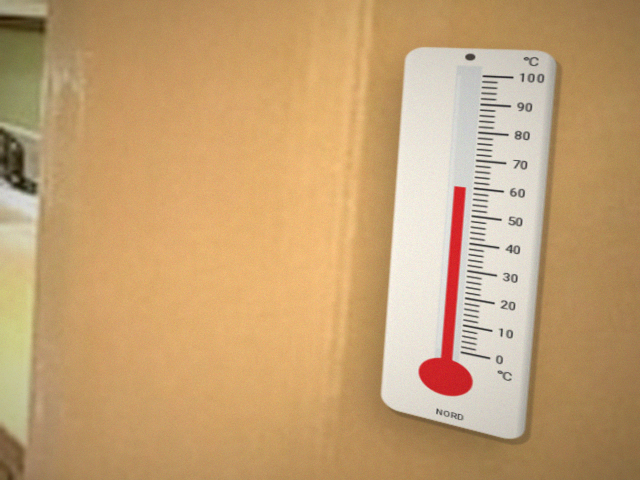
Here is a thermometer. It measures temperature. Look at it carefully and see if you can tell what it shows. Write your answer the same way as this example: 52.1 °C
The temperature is 60 °C
